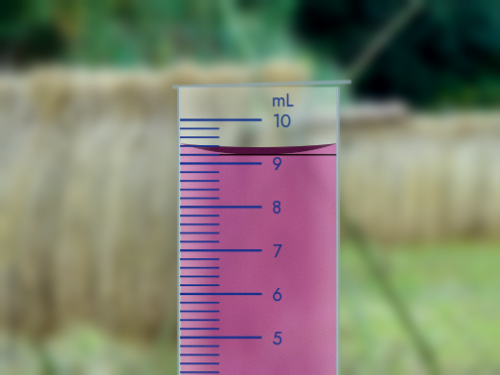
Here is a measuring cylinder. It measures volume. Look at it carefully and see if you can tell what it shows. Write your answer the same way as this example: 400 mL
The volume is 9.2 mL
